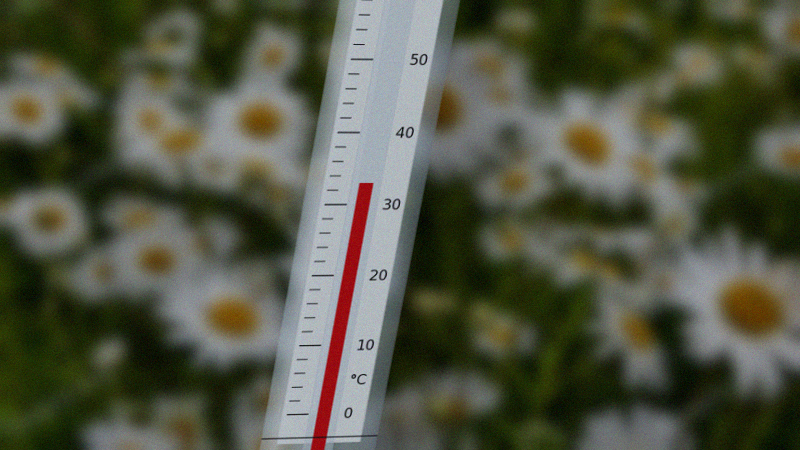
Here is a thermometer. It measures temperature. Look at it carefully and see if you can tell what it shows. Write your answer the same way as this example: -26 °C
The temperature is 33 °C
